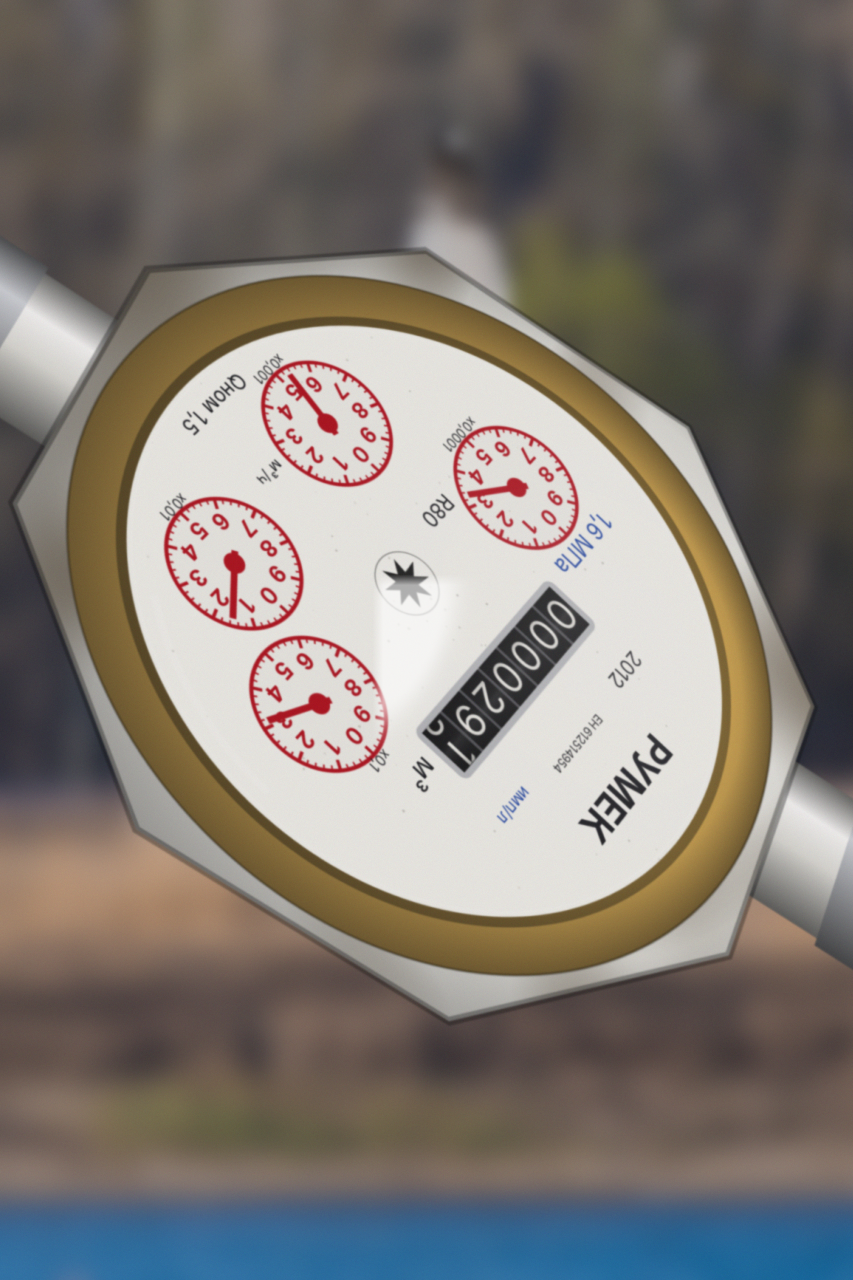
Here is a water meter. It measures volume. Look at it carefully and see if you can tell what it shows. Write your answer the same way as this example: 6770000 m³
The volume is 291.3153 m³
